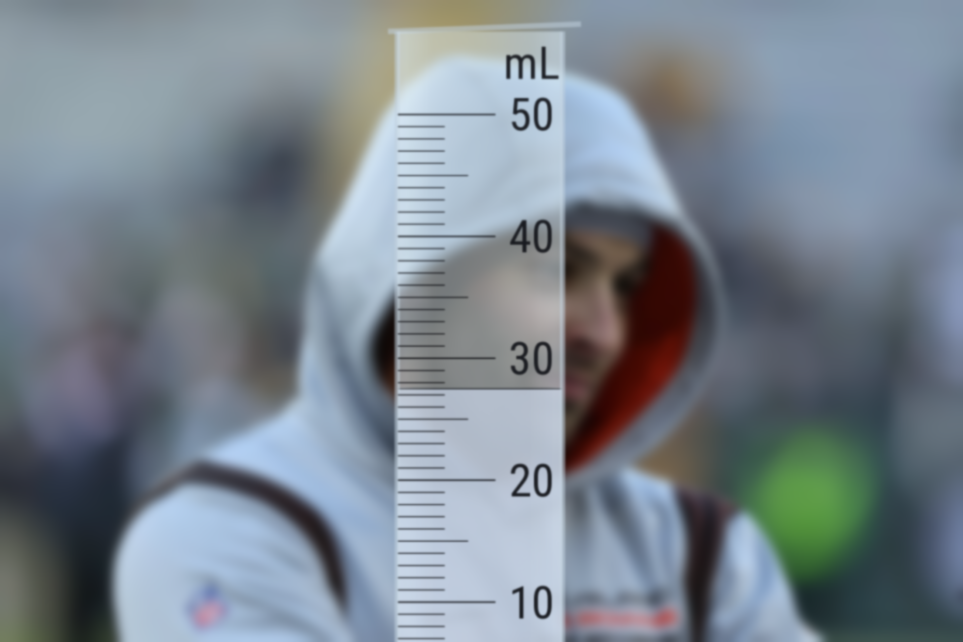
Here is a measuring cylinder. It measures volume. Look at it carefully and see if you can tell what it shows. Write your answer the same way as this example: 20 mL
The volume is 27.5 mL
